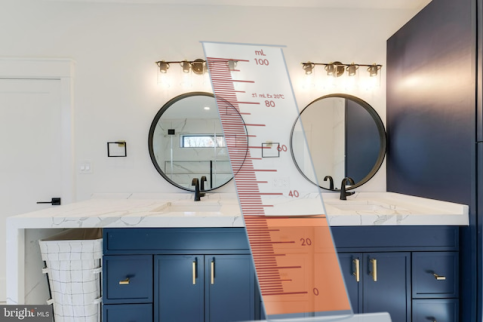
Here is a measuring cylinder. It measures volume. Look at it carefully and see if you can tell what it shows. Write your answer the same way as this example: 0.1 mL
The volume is 30 mL
